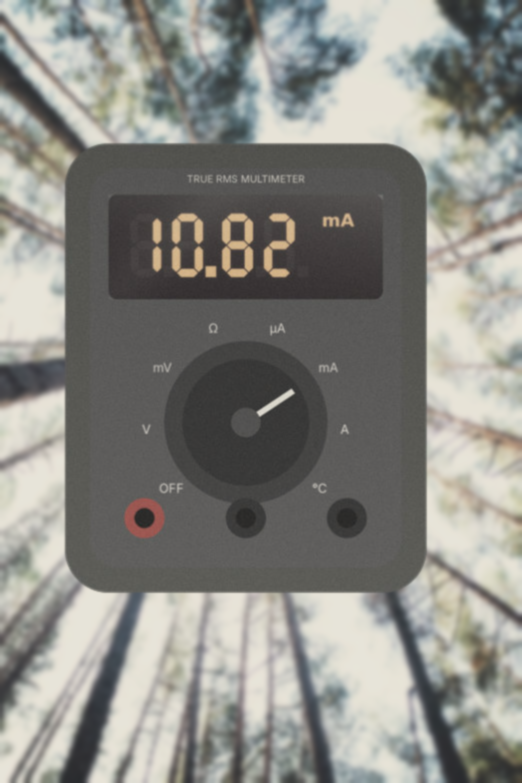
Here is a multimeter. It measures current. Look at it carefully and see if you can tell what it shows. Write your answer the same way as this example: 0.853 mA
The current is 10.82 mA
